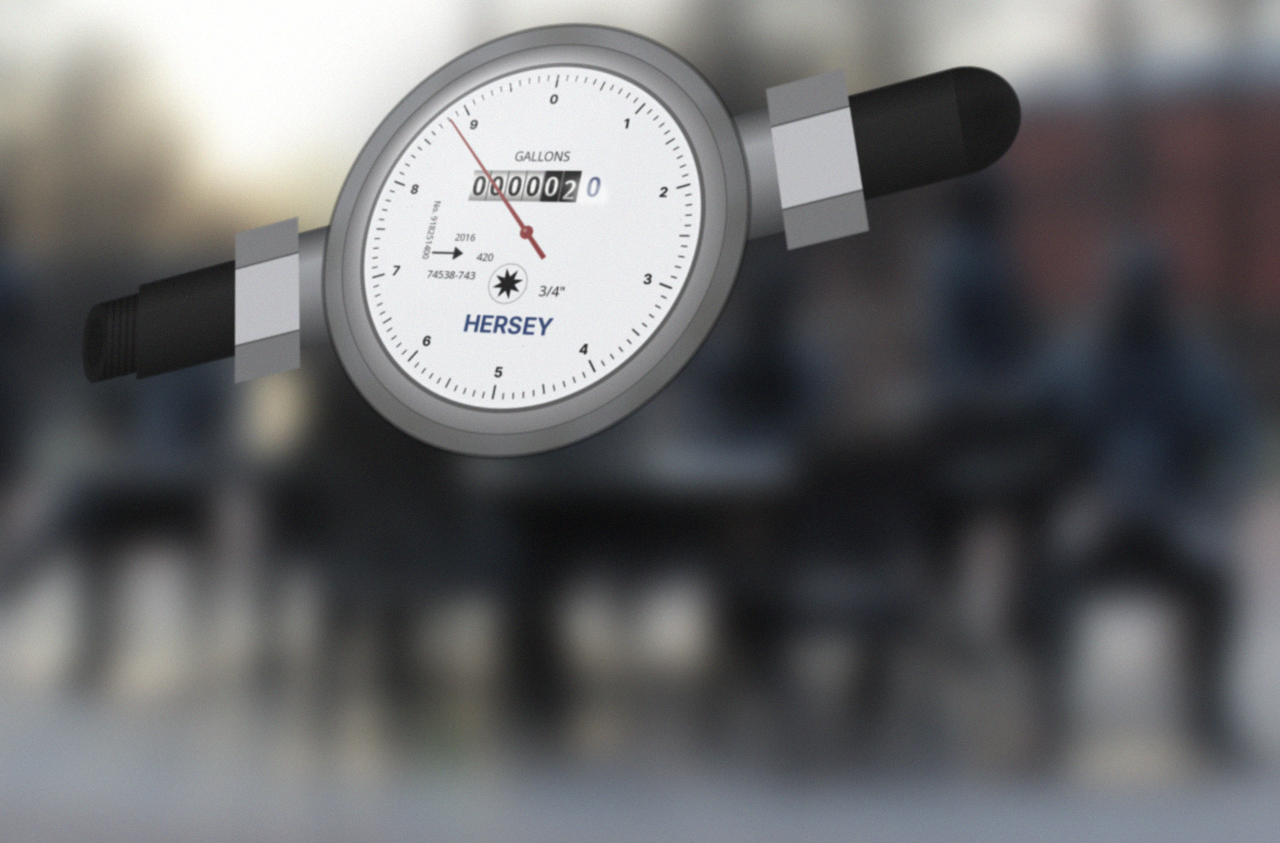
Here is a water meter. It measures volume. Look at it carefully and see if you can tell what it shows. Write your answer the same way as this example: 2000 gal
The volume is 18.8 gal
